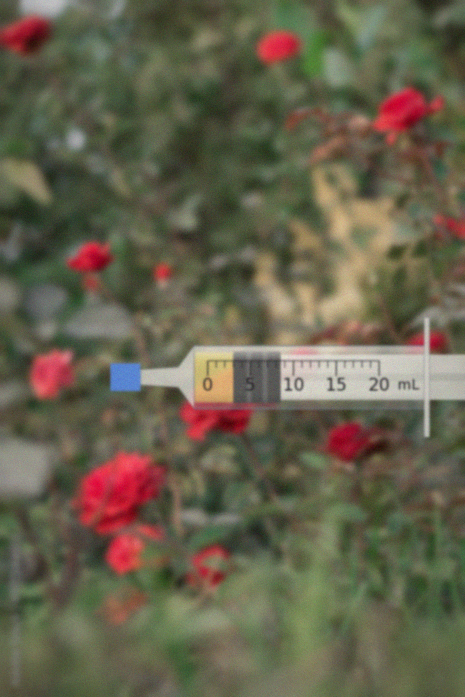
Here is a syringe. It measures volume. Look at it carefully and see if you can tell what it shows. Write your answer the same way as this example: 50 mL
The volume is 3 mL
